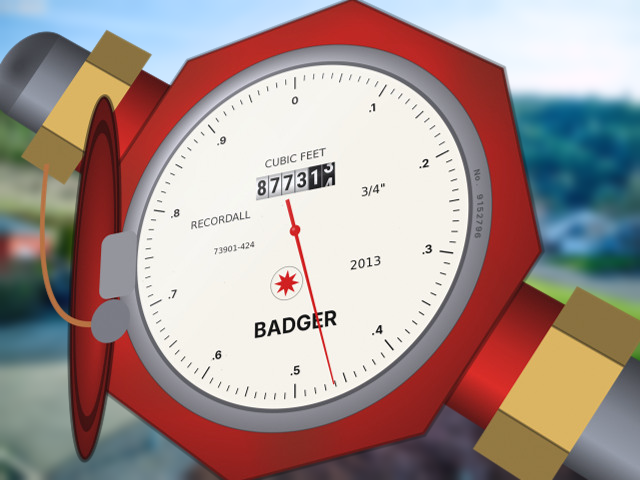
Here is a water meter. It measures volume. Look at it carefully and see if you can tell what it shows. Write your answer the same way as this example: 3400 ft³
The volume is 877313.46 ft³
